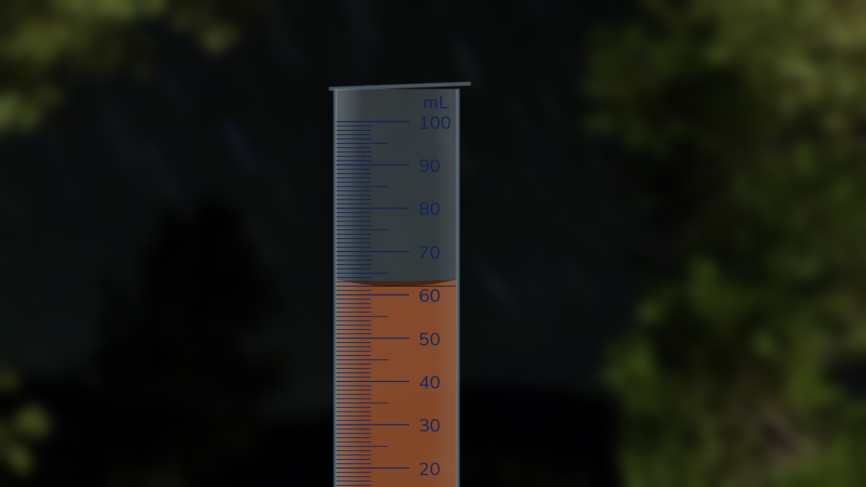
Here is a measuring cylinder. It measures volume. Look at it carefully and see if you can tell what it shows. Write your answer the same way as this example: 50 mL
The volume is 62 mL
